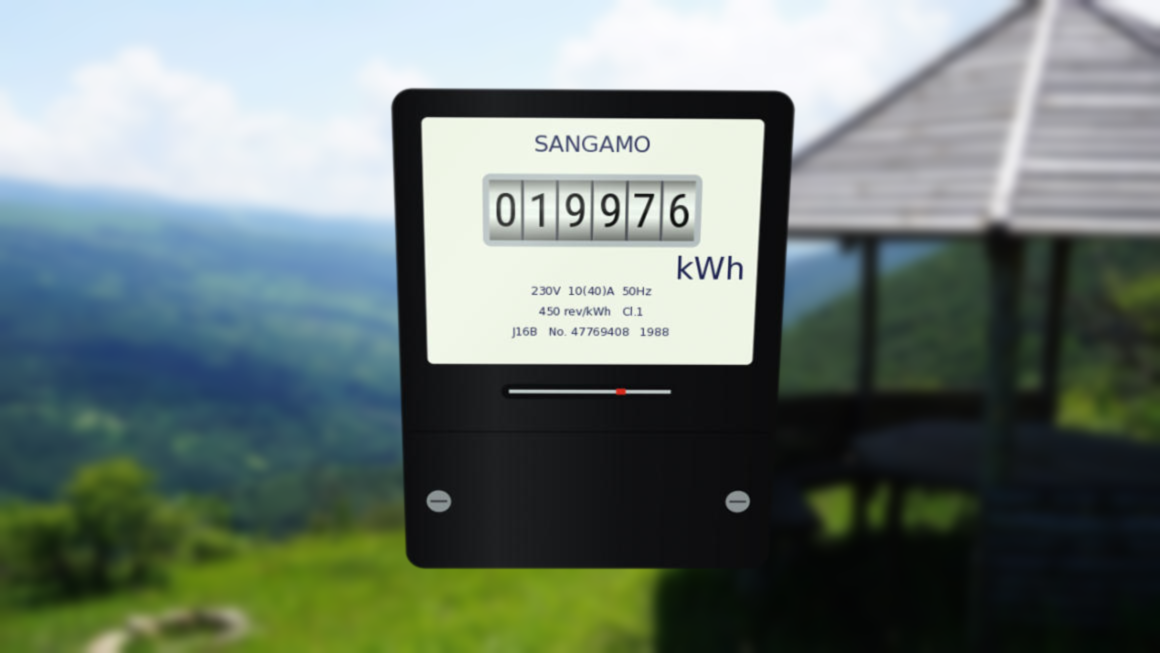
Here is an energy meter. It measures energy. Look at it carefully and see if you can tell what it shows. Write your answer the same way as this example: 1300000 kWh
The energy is 19976 kWh
